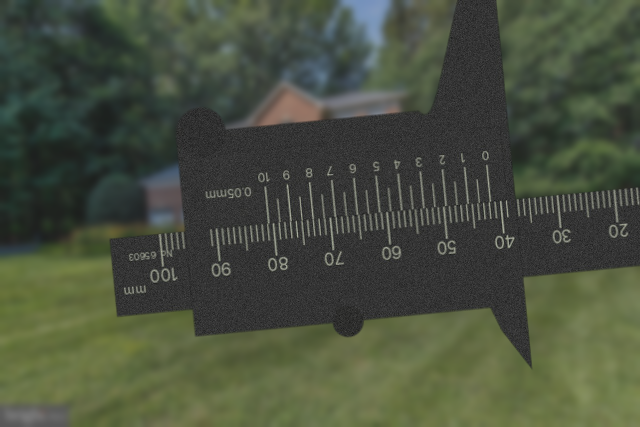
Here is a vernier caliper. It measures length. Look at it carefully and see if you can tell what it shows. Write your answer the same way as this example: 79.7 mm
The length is 41.8 mm
